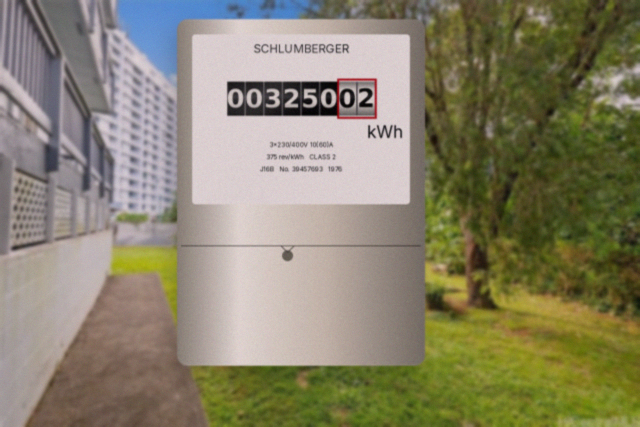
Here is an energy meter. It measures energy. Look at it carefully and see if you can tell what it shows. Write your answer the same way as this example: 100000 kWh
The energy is 3250.02 kWh
